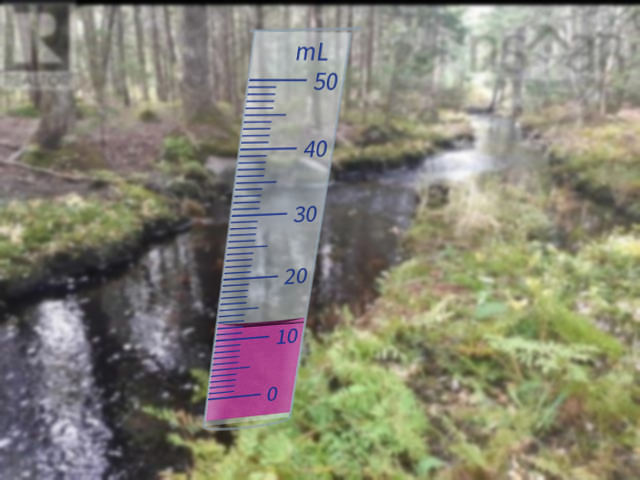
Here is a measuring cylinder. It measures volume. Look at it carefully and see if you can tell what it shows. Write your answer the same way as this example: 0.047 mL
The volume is 12 mL
